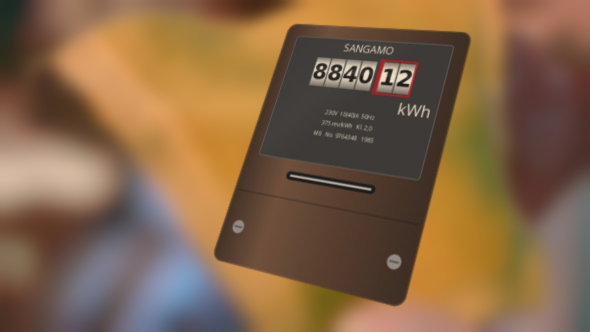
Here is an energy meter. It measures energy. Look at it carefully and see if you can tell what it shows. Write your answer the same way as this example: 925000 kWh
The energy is 8840.12 kWh
